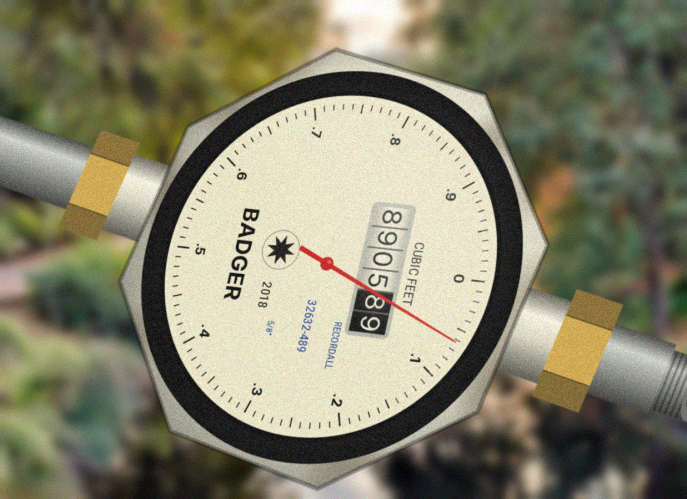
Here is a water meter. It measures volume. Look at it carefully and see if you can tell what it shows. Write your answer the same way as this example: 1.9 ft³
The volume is 890589.06 ft³
